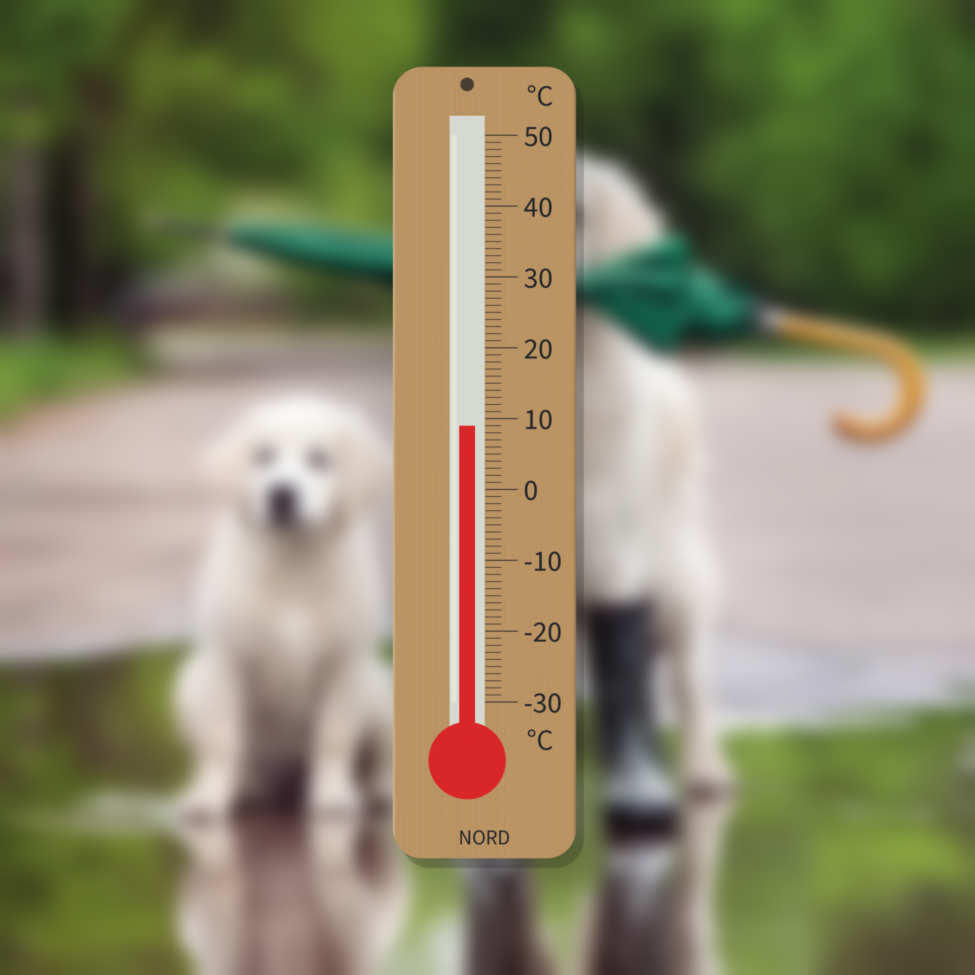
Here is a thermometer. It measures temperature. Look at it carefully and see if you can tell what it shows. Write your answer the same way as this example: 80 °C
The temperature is 9 °C
